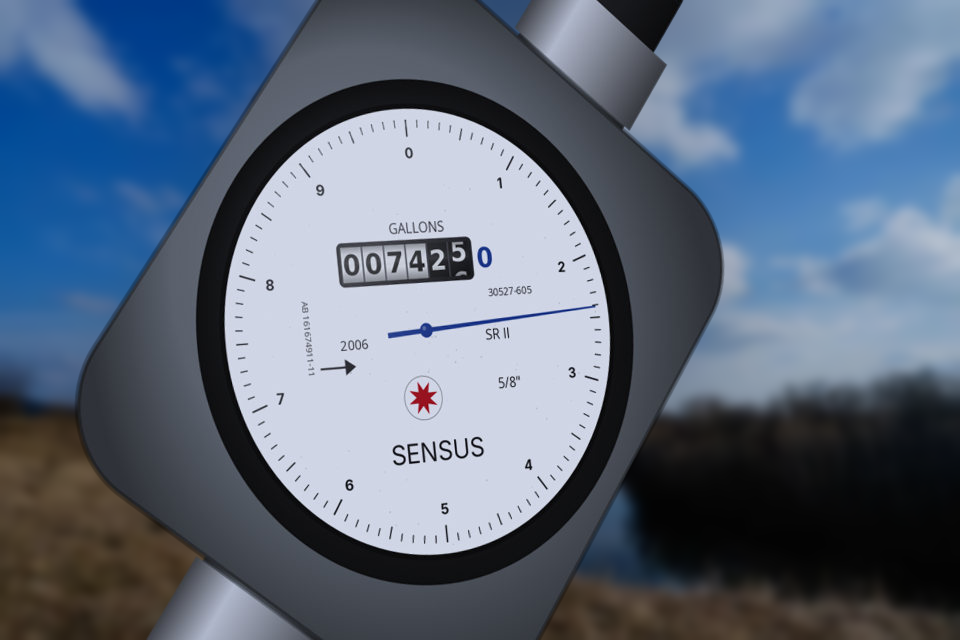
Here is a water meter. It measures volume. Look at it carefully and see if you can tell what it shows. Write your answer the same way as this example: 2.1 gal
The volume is 74252.4 gal
